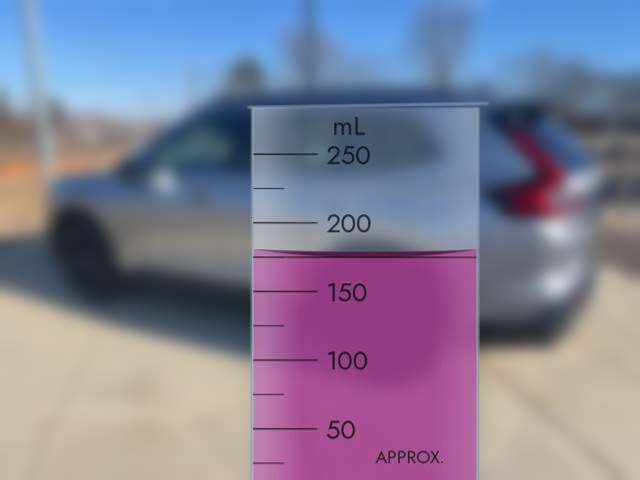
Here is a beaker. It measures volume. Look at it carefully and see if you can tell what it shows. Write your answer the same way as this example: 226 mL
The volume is 175 mL
